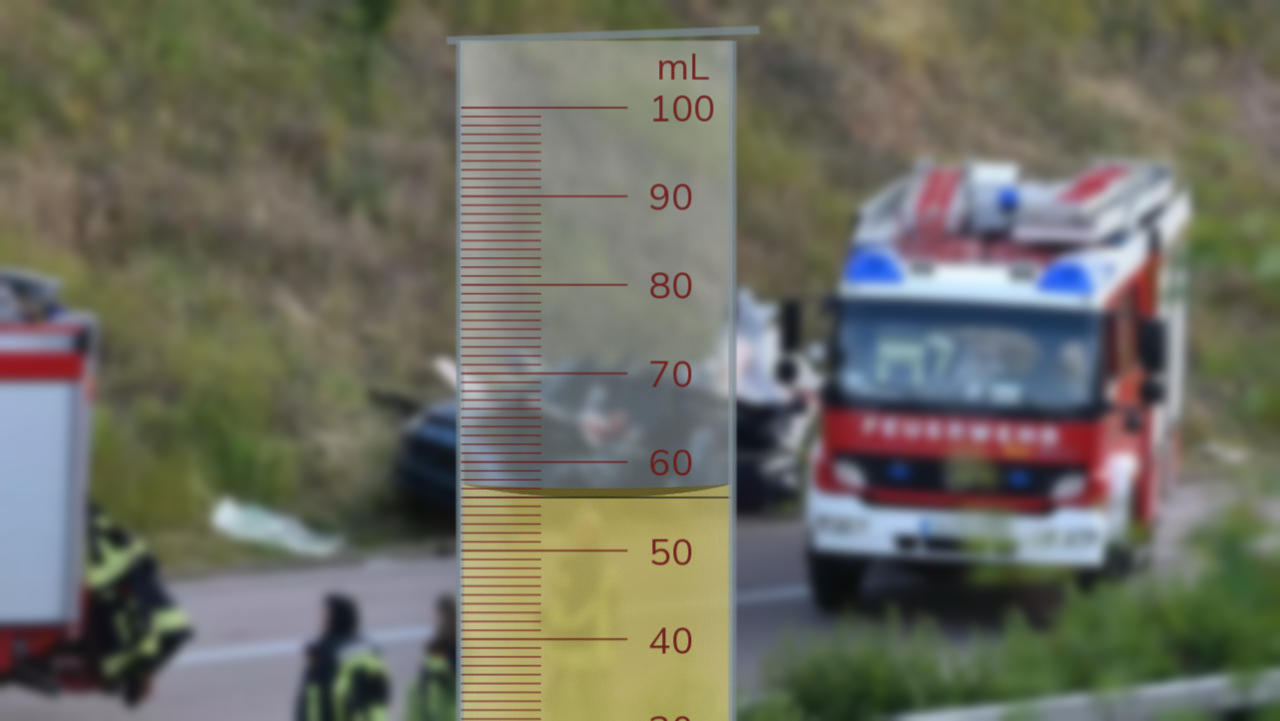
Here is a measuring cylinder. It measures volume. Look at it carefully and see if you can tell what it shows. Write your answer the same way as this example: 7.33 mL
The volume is 56 mL
